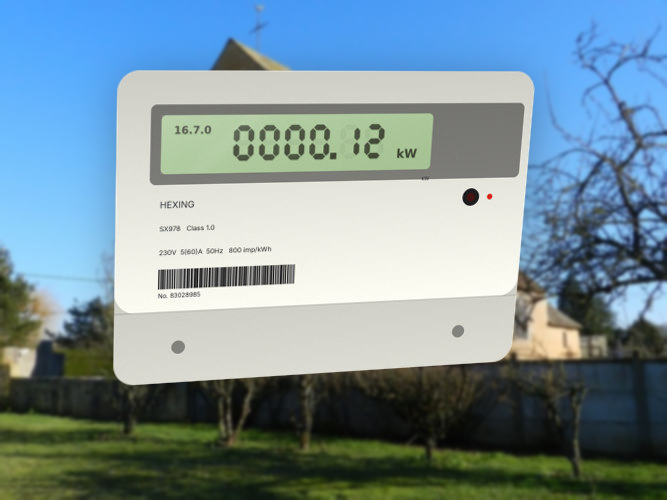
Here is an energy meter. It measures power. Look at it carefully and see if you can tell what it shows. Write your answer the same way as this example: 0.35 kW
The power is 0.12 kW
